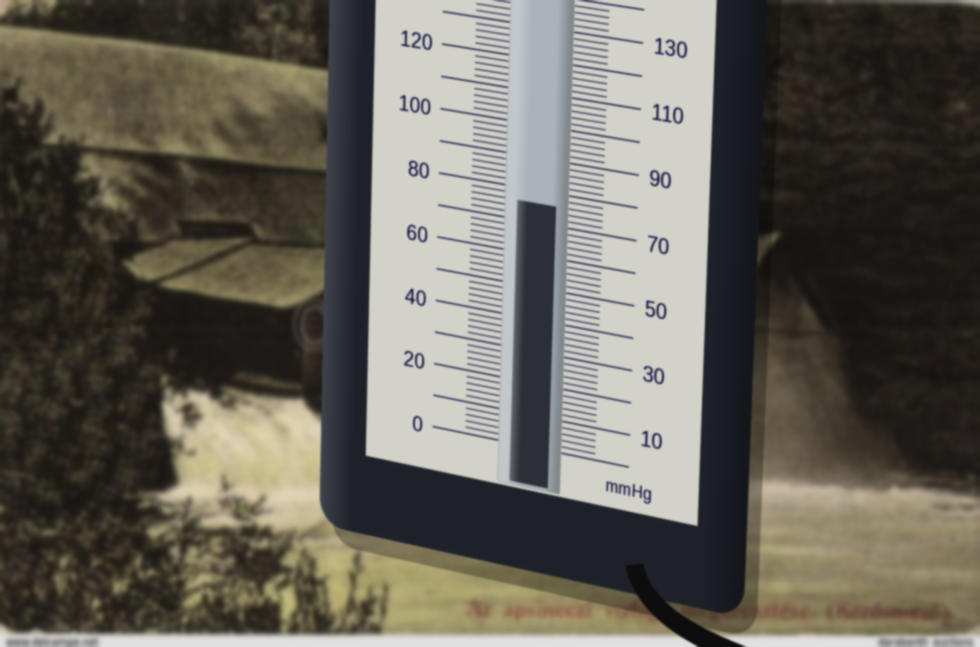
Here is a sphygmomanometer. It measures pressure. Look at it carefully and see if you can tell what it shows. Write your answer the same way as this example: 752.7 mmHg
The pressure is 76 mmHg
